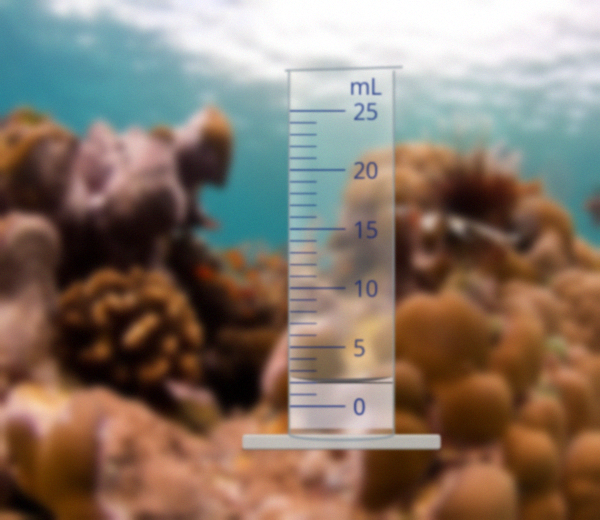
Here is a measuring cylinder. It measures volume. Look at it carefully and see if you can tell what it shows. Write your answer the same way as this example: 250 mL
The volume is 2 mL
